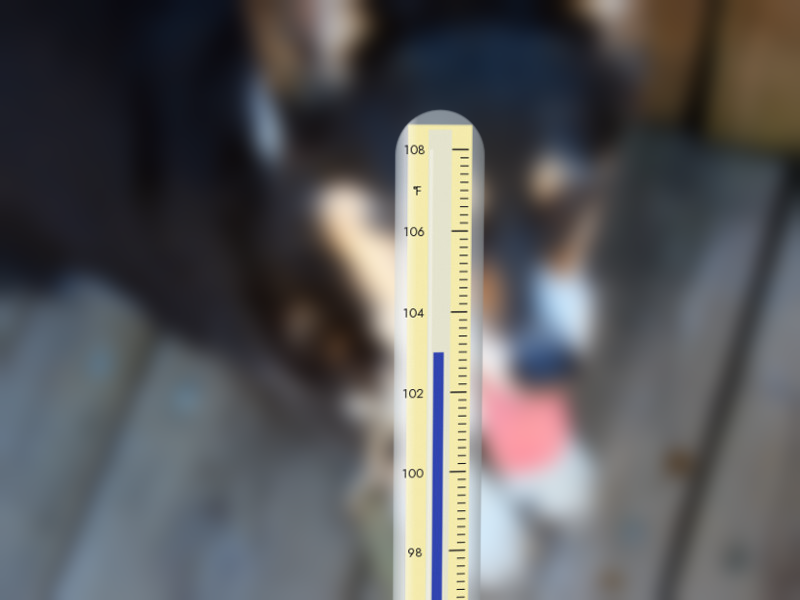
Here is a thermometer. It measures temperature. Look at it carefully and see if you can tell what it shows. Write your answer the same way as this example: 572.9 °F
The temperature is 103 °F
